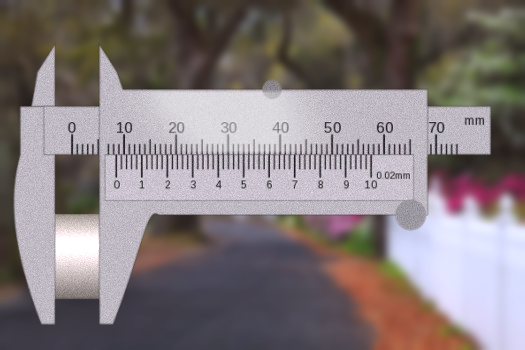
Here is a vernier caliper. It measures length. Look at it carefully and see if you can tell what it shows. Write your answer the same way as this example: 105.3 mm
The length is 8.5 mm
